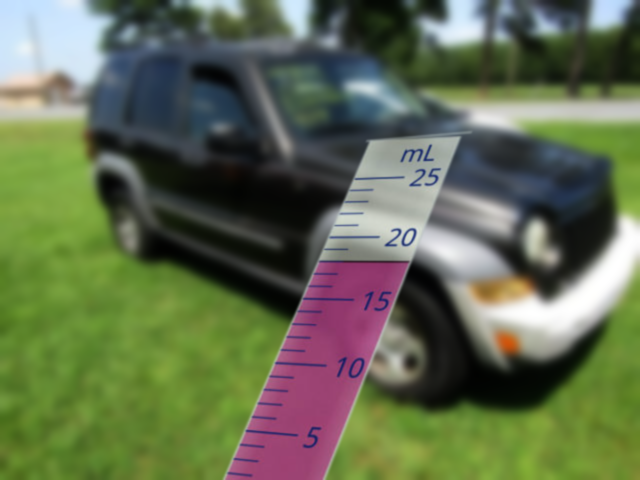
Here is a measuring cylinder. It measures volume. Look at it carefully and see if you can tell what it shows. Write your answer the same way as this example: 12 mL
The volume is 18 mL
